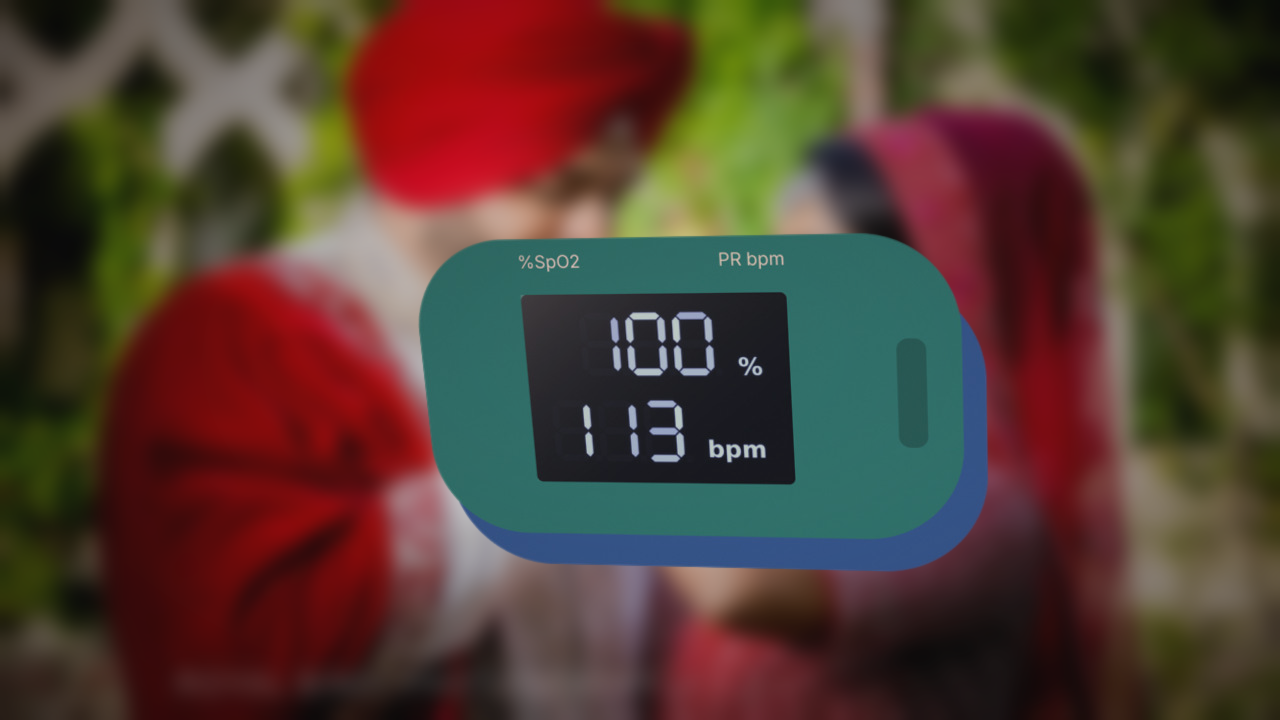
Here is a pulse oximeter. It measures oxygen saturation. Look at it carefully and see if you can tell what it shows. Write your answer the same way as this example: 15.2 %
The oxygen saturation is 100 %
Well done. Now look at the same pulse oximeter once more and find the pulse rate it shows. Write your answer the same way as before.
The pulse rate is 113 bpm
